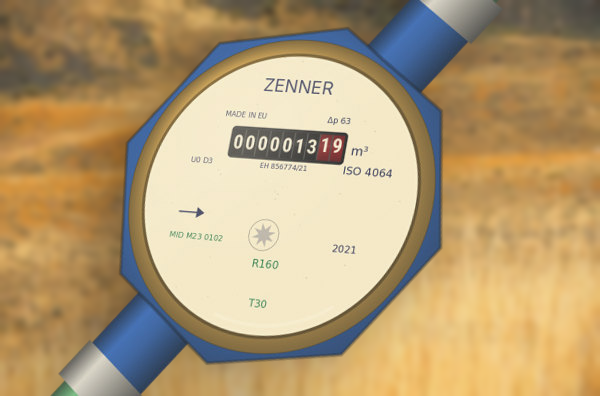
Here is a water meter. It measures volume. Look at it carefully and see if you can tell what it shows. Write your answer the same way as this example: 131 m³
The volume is 13.19 m³
